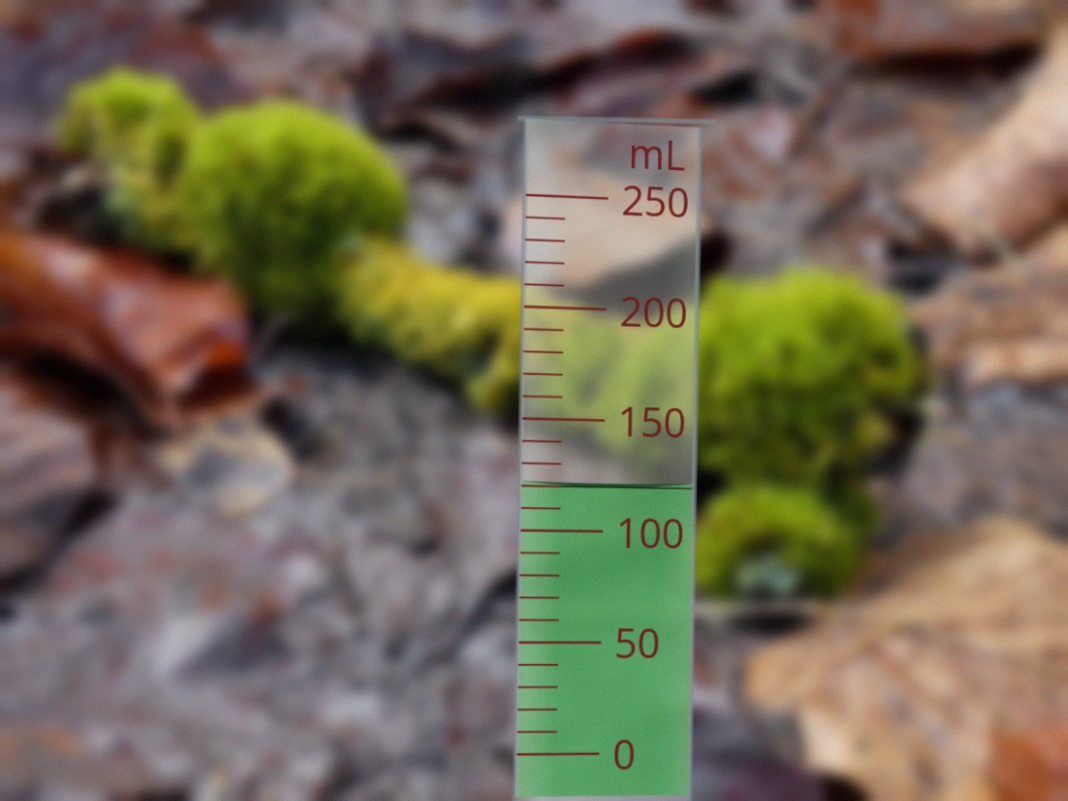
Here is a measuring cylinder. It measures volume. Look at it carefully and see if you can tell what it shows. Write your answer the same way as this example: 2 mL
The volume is 120 mL
